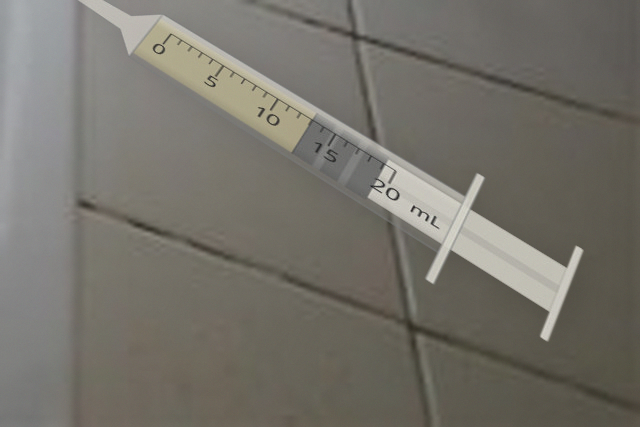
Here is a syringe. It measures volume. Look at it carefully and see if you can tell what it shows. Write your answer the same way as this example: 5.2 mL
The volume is 13 mL
